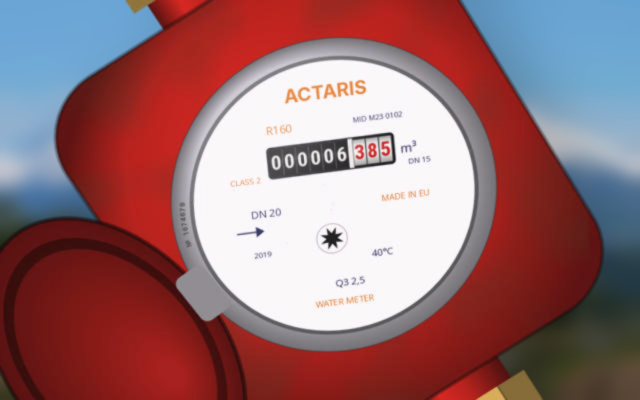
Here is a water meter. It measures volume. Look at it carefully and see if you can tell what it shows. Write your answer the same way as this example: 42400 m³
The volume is 6.385 m³
